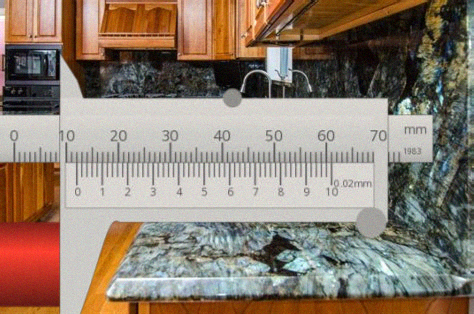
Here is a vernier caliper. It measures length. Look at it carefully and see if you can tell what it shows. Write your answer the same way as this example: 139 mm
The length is 12.0 mm
